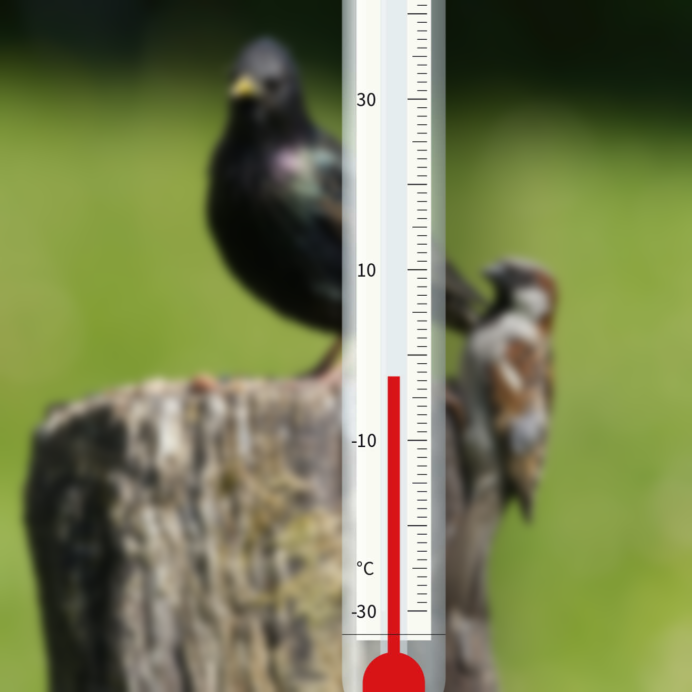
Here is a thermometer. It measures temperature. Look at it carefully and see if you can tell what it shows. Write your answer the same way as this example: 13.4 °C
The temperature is -2.5 °C
